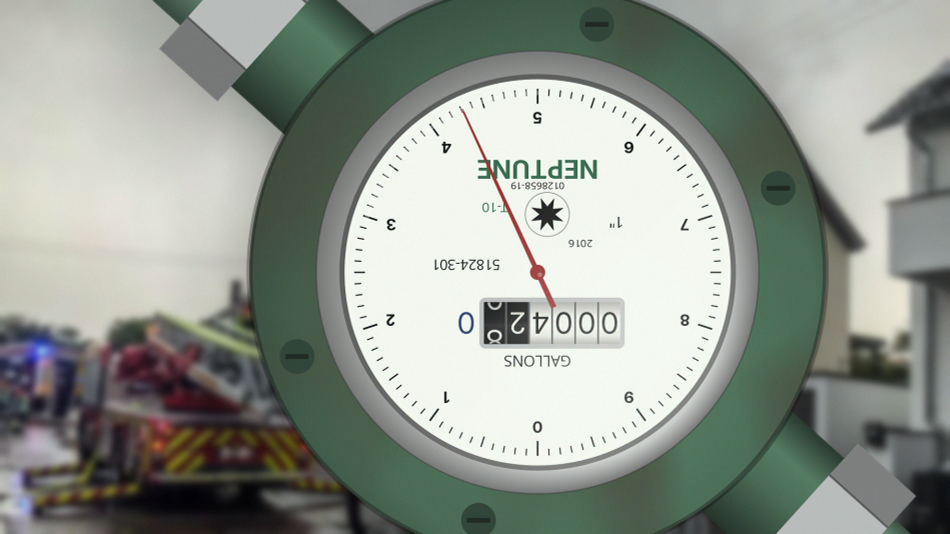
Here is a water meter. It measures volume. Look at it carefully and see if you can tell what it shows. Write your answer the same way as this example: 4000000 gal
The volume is 4284.3 gal
